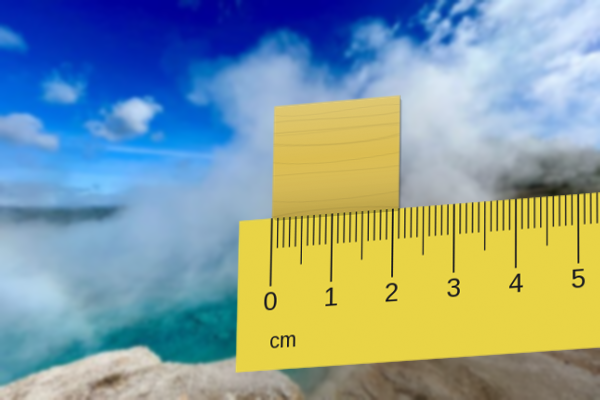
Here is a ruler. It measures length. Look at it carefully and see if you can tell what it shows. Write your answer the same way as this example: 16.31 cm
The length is 2.1 cm
